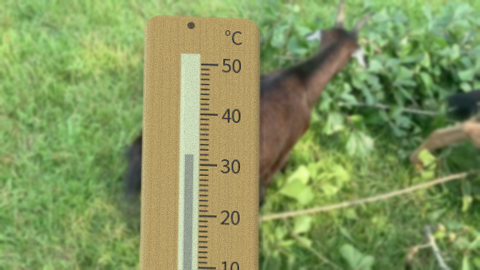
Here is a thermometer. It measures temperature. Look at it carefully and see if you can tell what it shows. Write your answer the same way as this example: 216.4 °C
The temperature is 32 °C
